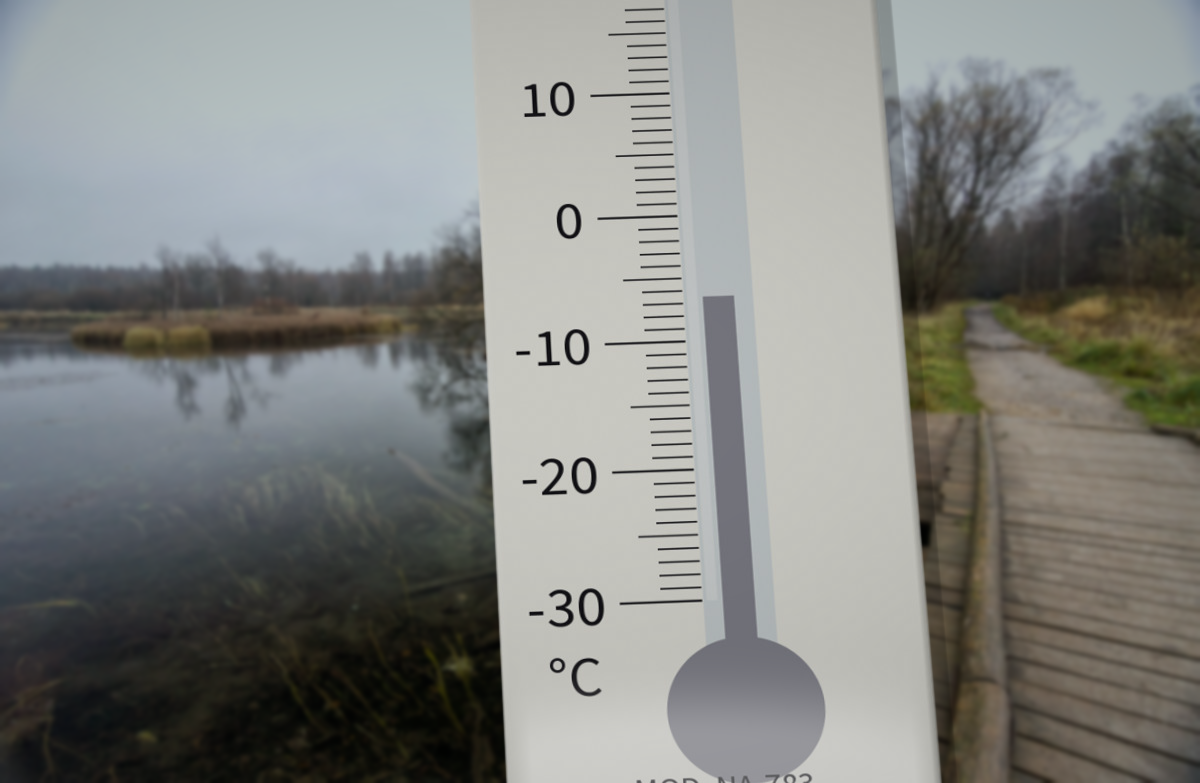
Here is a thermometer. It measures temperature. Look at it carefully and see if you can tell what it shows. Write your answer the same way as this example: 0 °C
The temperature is -6.5 °C
